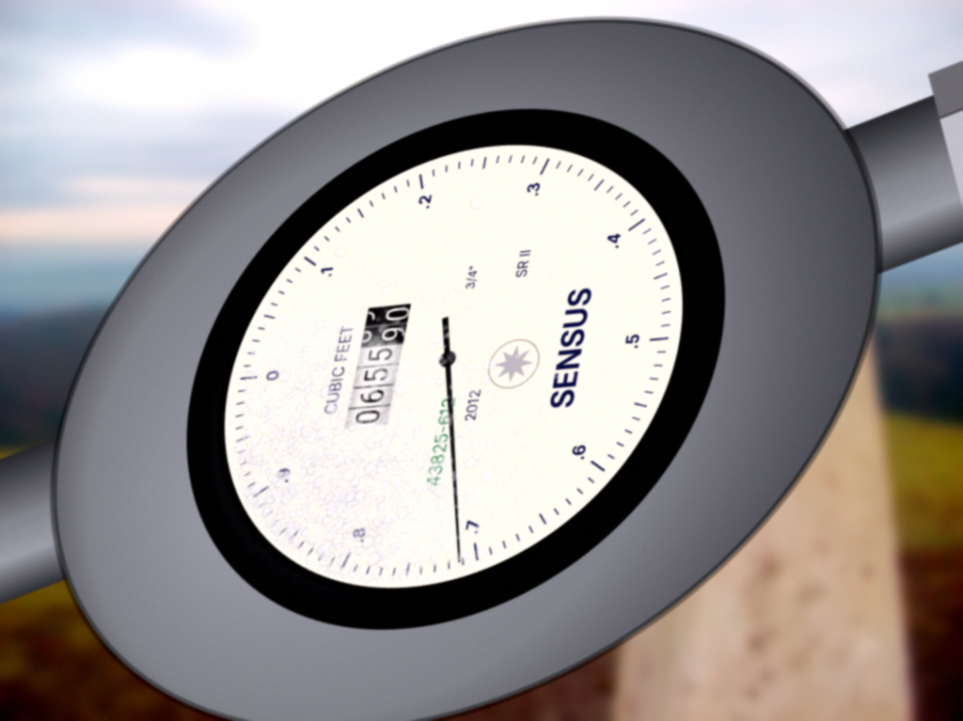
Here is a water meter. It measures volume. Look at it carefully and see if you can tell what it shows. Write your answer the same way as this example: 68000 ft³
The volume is 65589.71 ft³
